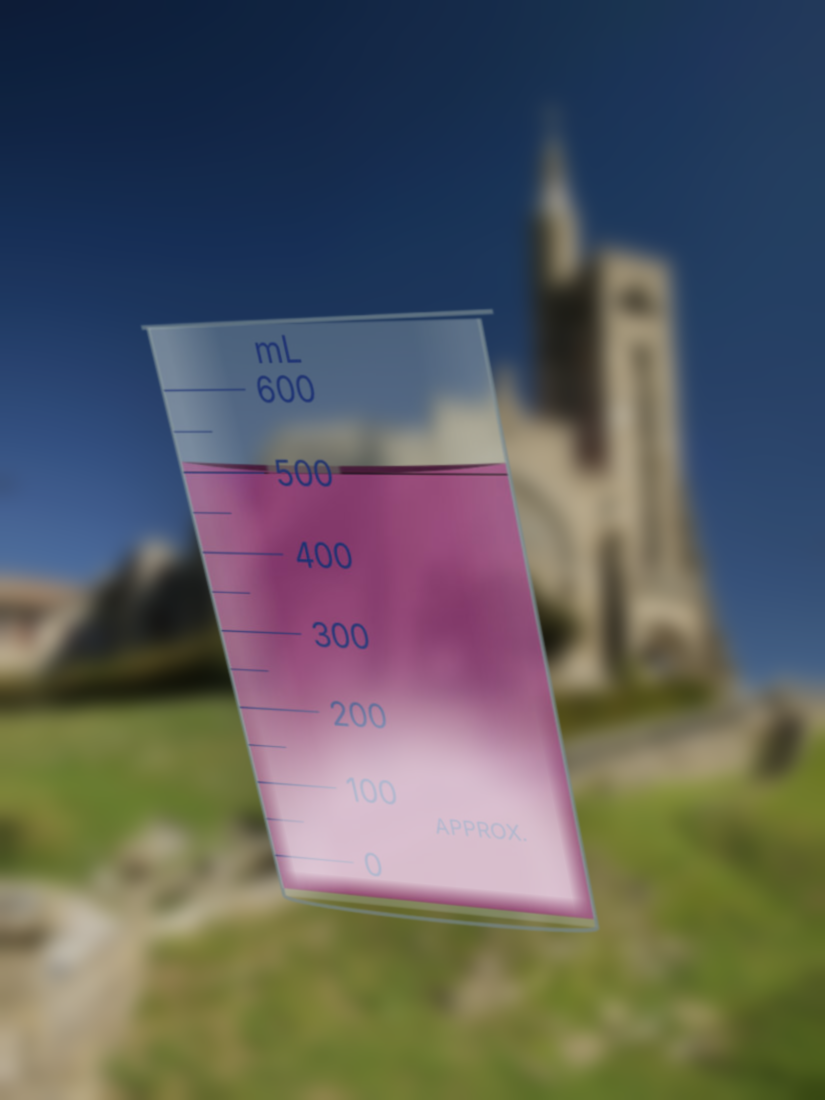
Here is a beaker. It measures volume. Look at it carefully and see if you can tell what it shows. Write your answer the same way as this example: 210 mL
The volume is 500 mL
